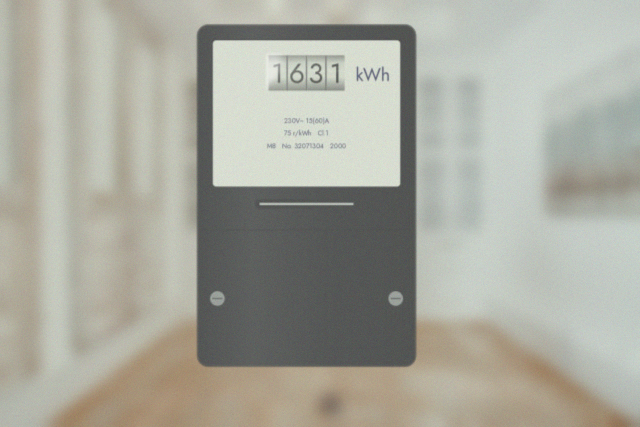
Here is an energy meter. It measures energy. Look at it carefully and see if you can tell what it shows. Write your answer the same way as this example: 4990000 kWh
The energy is 1631 kWh
